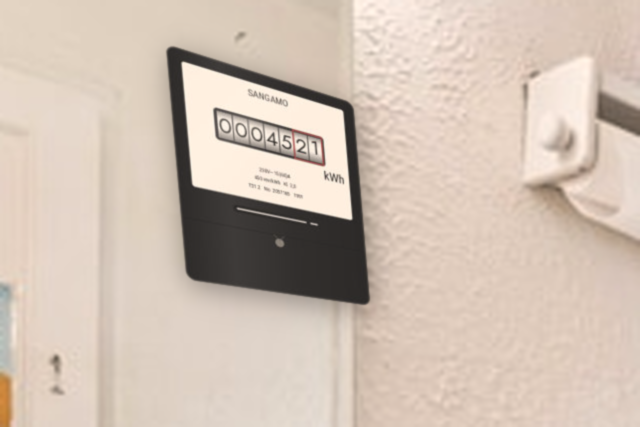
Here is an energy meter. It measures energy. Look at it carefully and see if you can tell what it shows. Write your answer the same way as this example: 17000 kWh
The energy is 45.21 kWh
